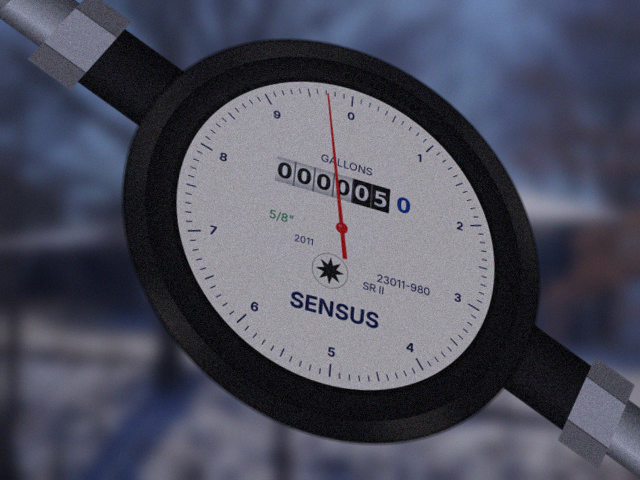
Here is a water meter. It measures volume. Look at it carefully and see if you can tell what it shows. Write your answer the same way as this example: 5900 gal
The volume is 49.7 gal
